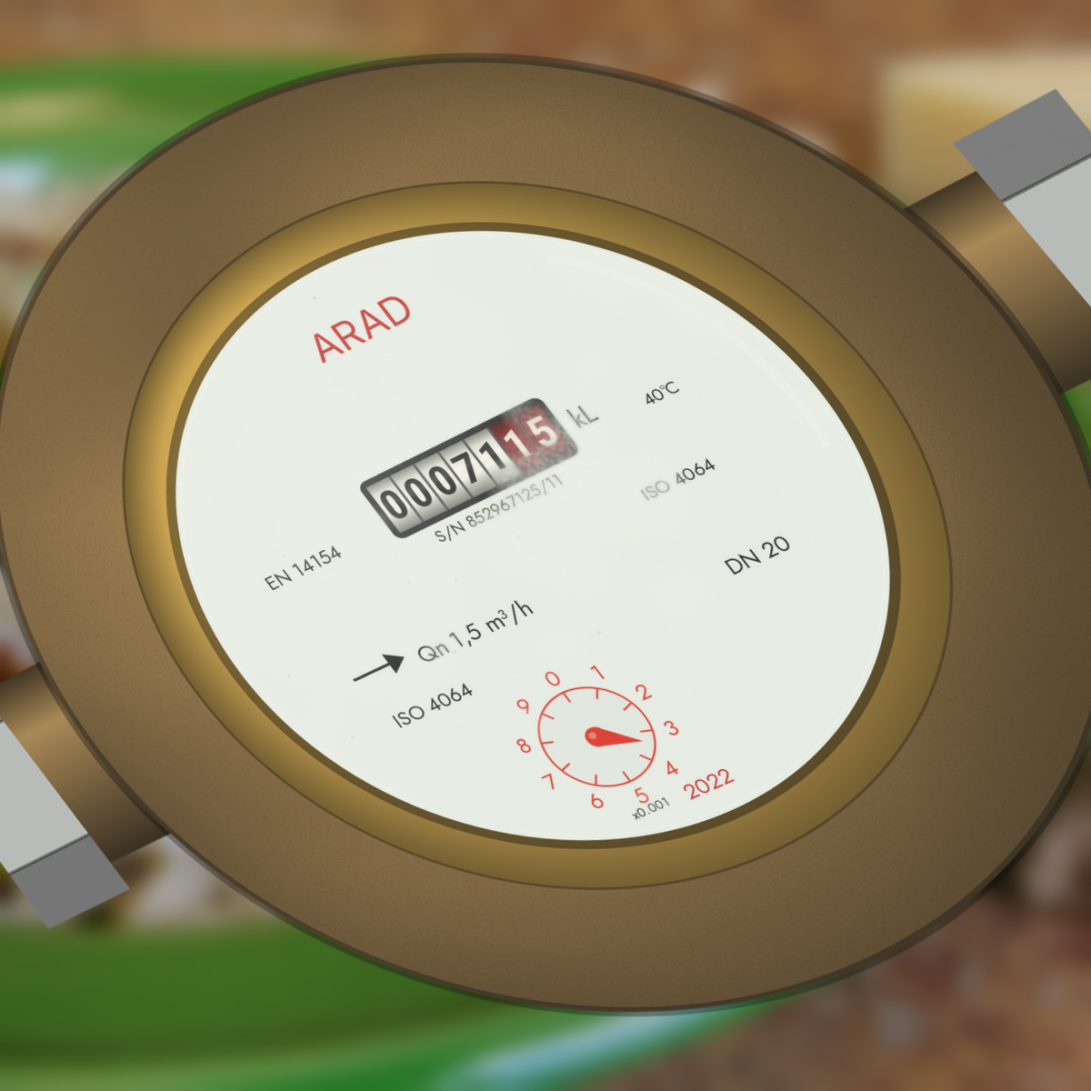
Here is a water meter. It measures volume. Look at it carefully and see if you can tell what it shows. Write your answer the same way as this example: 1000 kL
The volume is 71.153 kL
